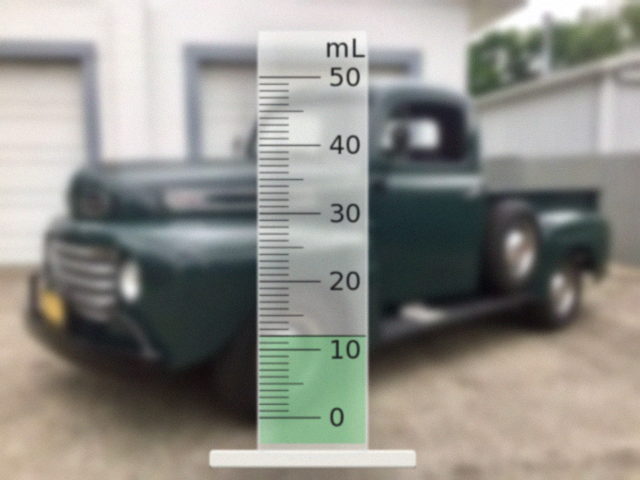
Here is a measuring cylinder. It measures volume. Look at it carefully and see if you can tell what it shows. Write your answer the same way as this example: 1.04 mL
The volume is 12 mL
